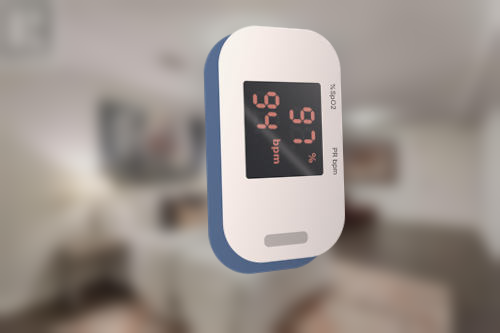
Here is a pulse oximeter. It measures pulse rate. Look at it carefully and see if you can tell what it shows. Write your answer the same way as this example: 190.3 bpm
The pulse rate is 94 bpm
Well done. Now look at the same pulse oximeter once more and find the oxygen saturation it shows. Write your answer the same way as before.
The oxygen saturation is 97 %
